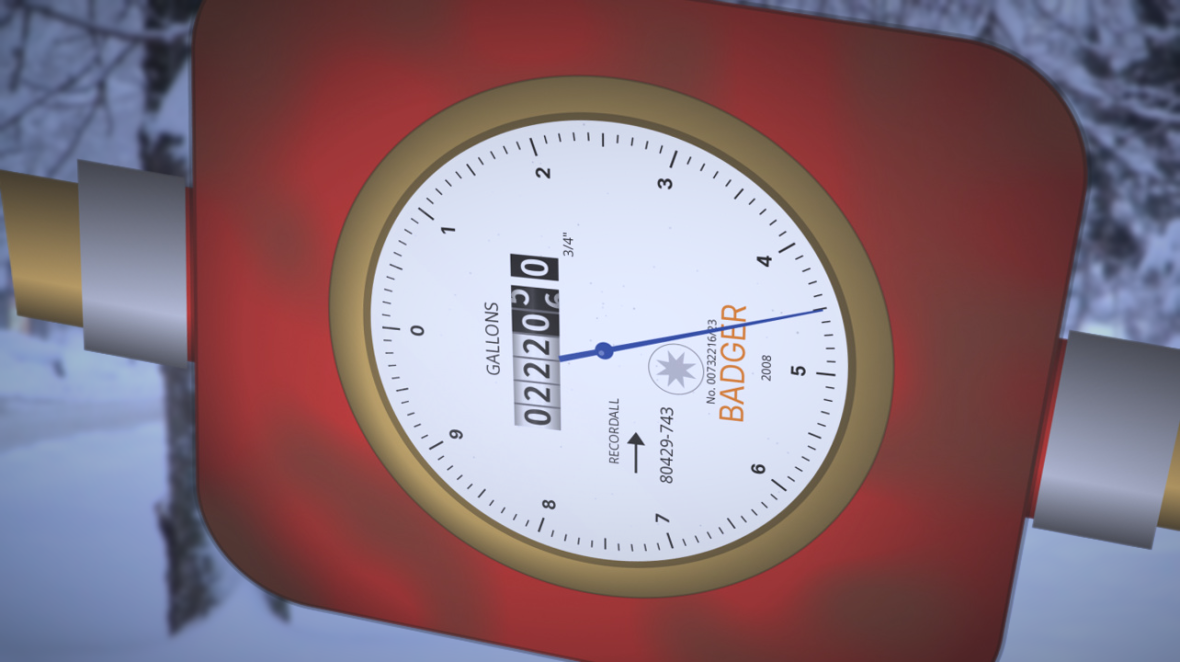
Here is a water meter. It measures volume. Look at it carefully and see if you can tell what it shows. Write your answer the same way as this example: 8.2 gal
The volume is 222054.5 gal
